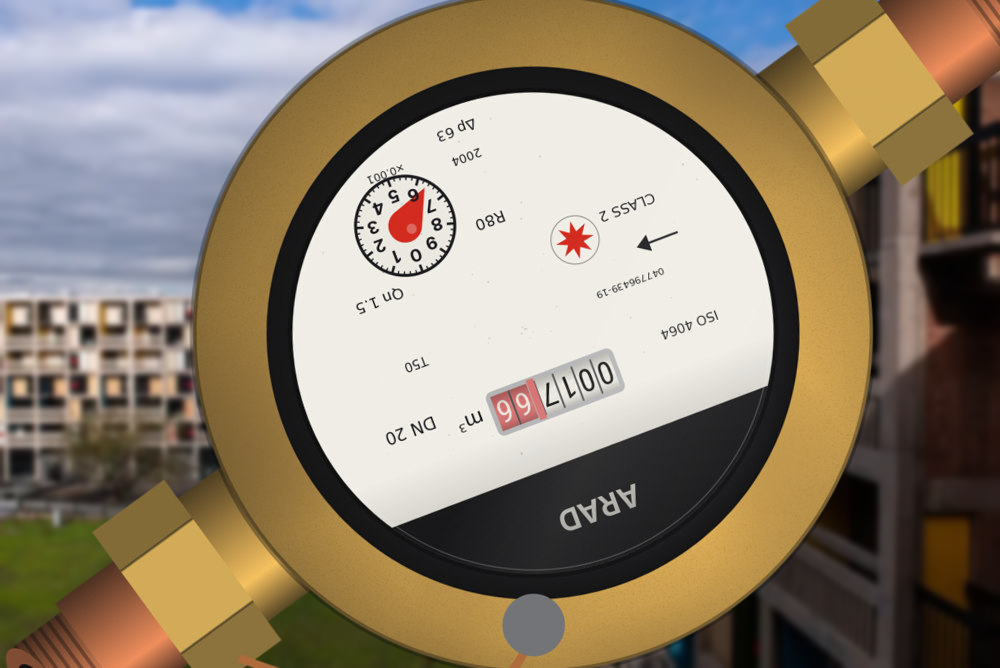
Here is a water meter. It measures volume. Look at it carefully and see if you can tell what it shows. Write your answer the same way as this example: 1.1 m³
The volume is 17.666 m³
